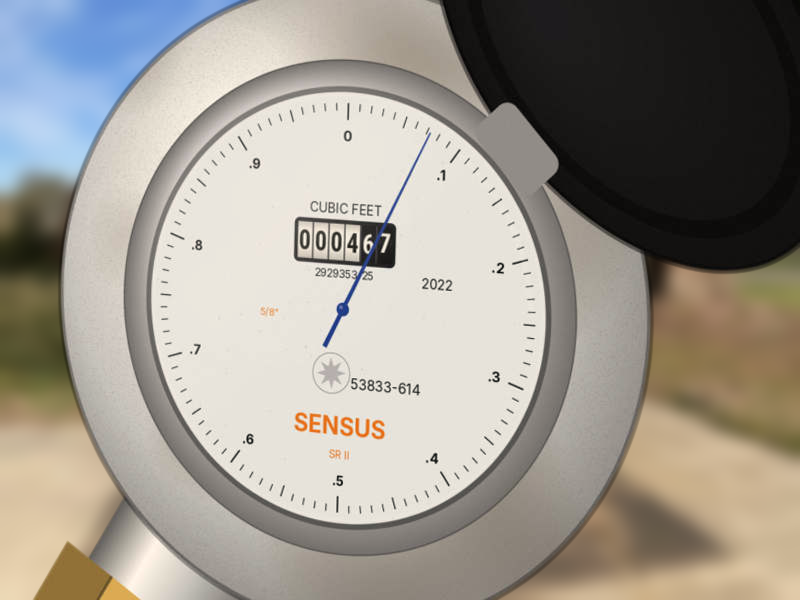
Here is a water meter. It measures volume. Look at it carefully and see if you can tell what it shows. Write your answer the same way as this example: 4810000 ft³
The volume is 467.07 ft³
